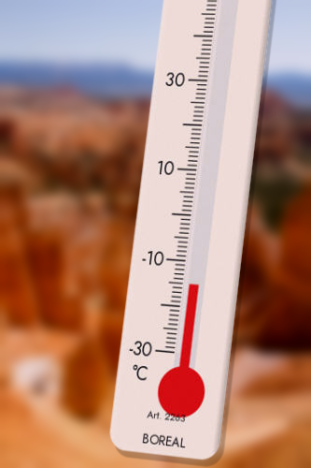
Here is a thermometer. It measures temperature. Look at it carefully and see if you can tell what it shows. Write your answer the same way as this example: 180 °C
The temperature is -15 °C
